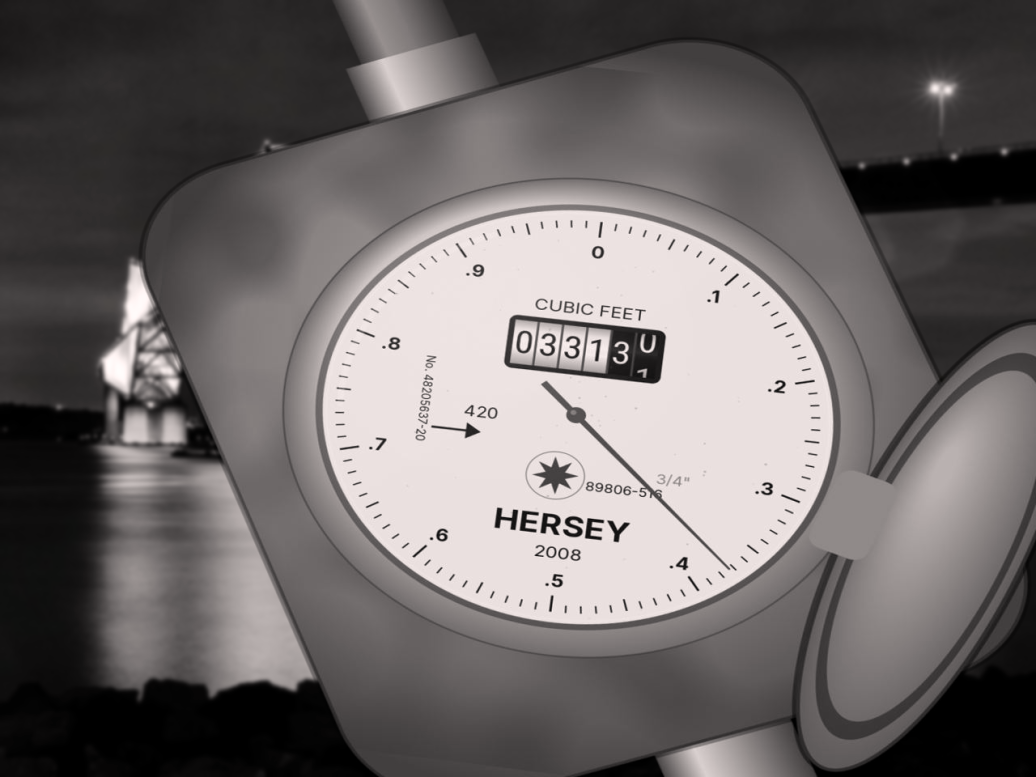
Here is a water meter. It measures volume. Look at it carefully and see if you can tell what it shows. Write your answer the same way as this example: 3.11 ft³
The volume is 33130.37 ft³
